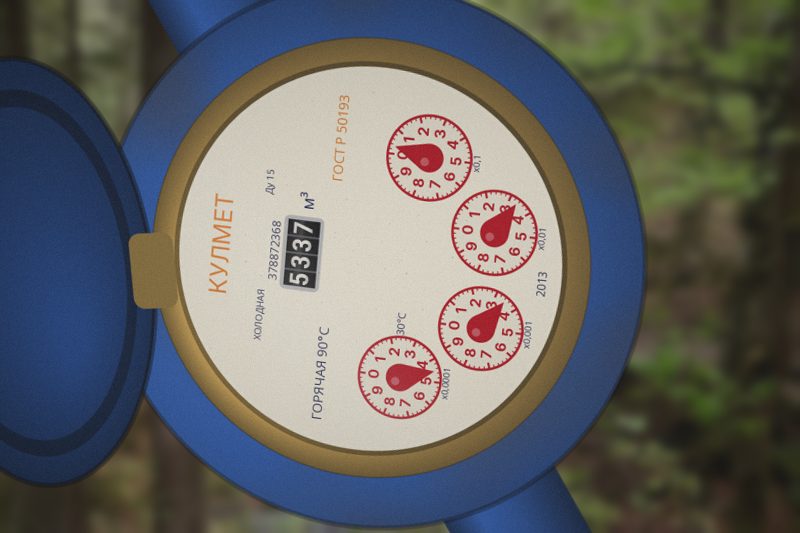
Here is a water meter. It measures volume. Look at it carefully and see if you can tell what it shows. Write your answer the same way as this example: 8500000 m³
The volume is 5337.0334 m³
